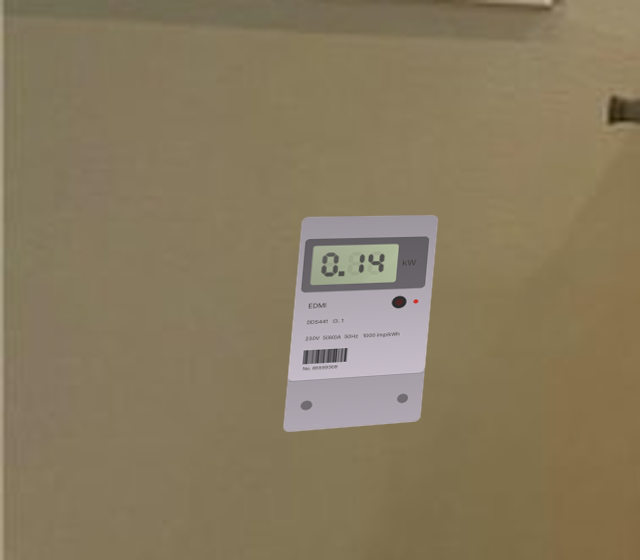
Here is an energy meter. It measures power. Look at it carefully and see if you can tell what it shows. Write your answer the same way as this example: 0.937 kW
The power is 0.14 kW
